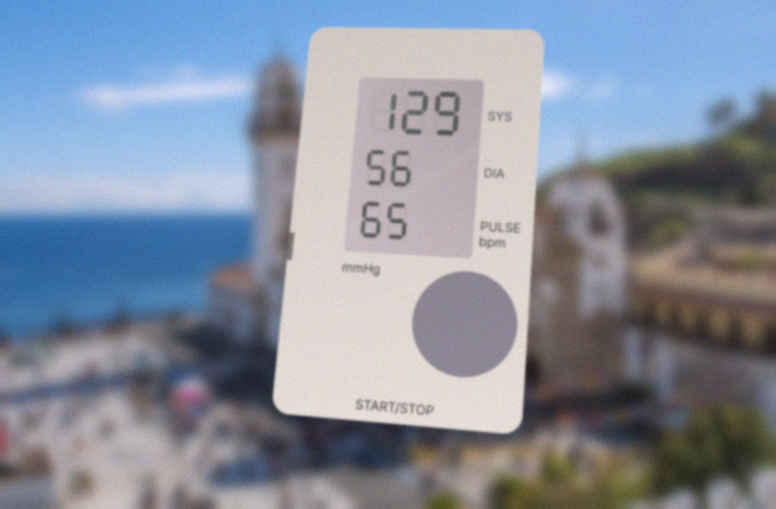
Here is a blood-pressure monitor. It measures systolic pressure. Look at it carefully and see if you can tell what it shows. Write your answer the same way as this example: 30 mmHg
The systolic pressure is 129 mmHg
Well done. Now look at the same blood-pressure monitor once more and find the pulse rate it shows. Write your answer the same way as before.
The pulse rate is 65 bpm
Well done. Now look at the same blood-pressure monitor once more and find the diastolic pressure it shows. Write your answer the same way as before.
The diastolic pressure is 56 mmHg
